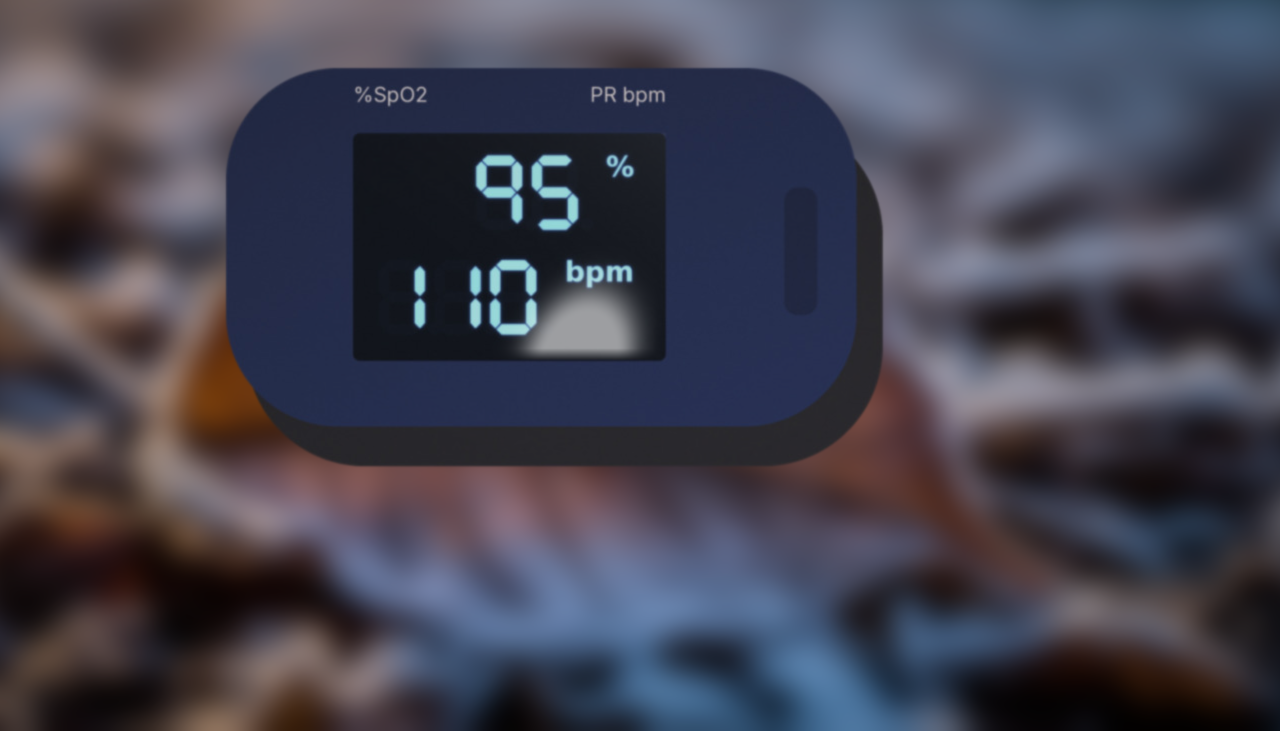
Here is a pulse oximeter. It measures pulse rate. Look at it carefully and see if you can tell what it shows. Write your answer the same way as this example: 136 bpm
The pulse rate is 110 bpm
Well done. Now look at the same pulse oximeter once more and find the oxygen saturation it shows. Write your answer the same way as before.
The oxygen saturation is 95 %
